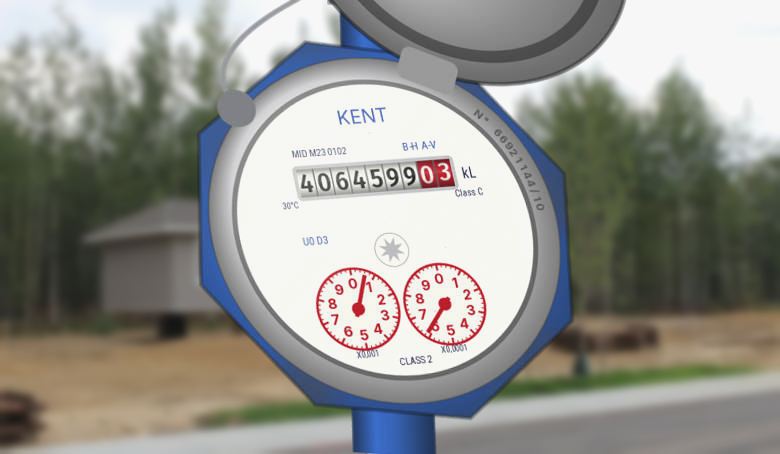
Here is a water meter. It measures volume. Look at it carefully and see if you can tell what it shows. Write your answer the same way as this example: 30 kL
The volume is 4064599.0306 kL
